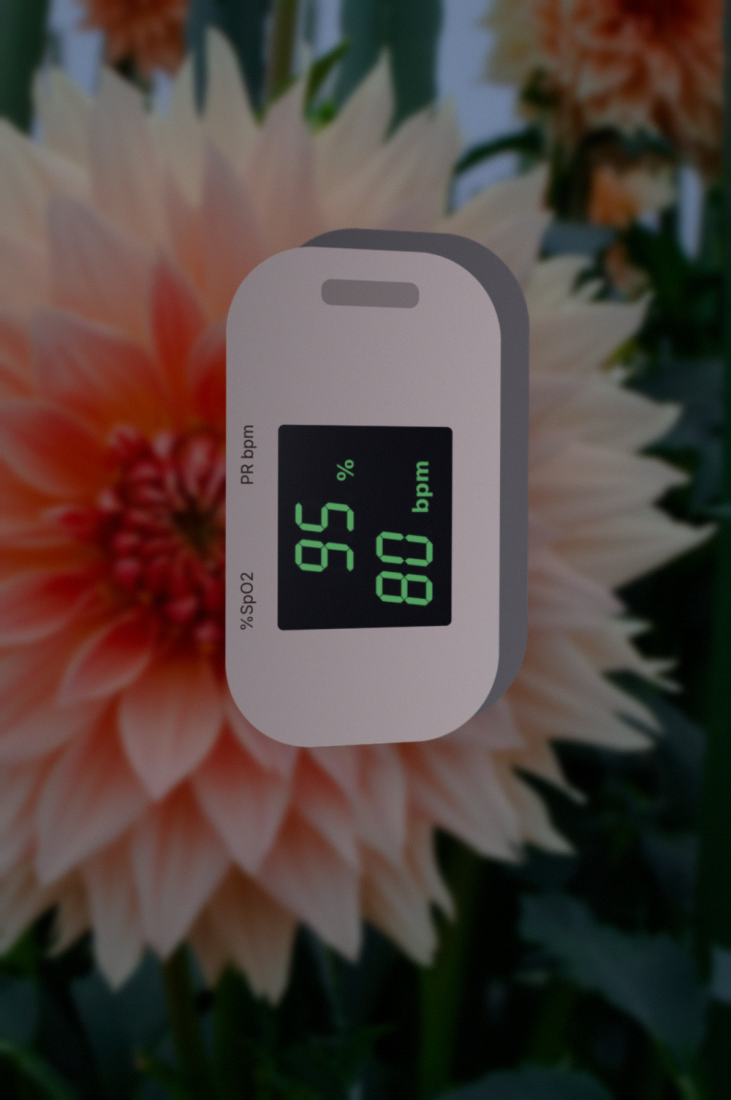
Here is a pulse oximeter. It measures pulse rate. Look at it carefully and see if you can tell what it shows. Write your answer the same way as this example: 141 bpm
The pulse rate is 80 bpm
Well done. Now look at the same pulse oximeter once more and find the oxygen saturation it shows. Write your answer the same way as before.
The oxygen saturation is 95 %
